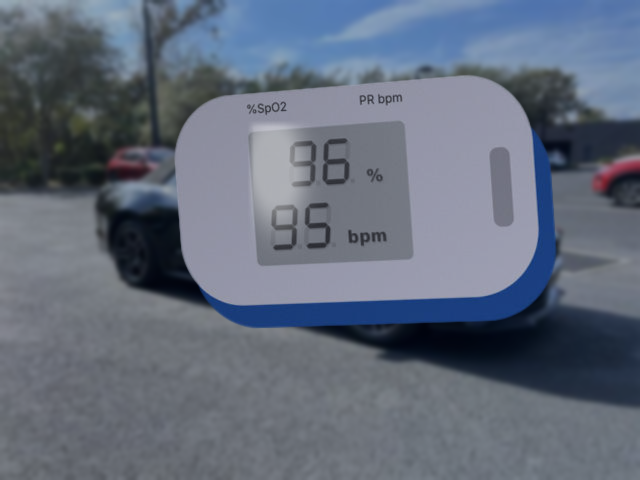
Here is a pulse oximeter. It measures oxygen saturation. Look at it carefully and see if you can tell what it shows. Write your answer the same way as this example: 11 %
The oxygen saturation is 96 %
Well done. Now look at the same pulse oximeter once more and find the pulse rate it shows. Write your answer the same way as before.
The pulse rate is 95 bpm
